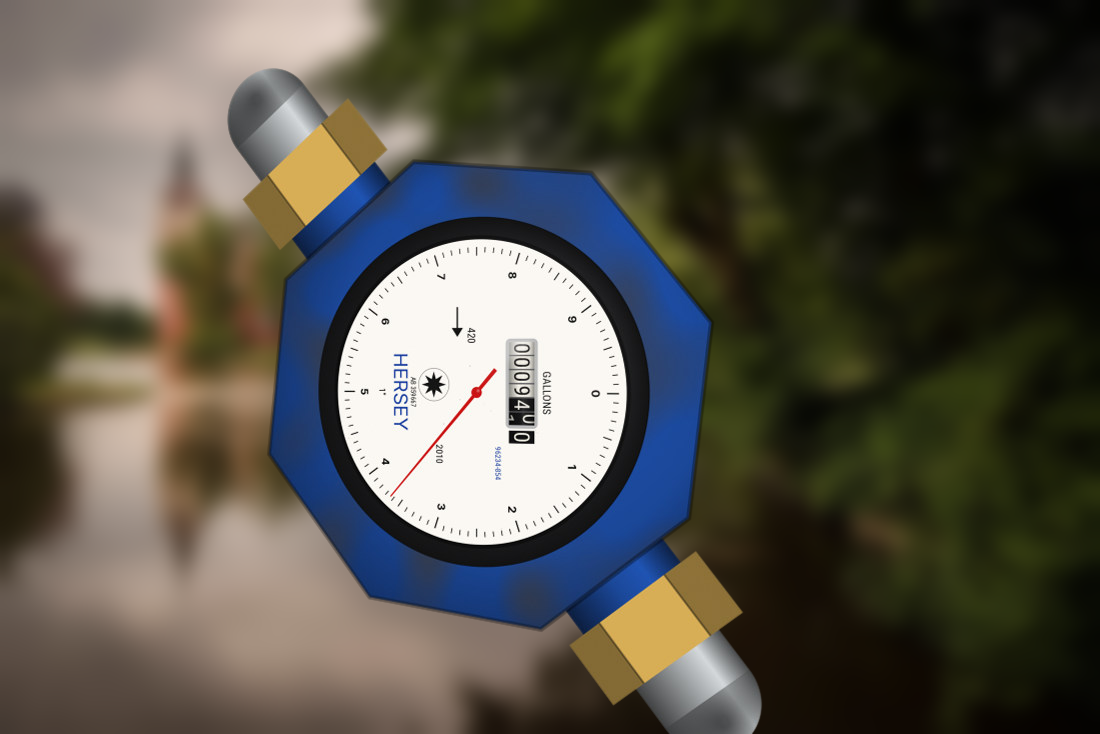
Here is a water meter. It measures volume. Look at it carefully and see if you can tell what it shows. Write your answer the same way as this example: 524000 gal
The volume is 9403.6 gal
